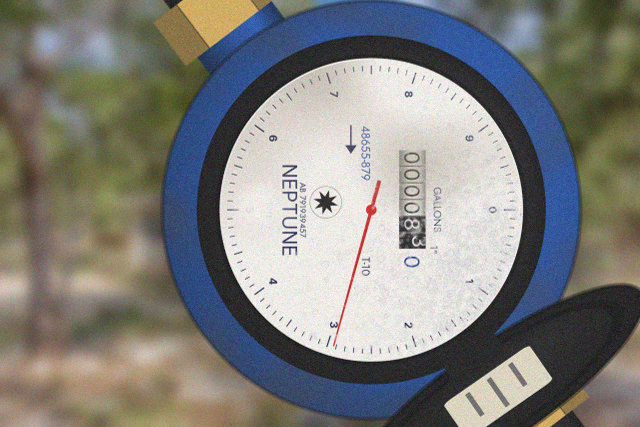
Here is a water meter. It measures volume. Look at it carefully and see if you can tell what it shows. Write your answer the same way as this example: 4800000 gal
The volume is 832.9 gal
